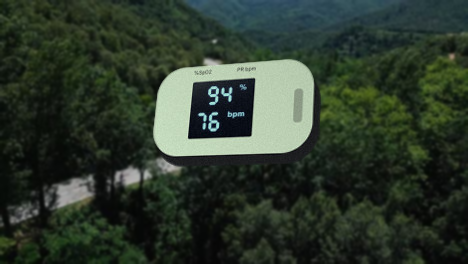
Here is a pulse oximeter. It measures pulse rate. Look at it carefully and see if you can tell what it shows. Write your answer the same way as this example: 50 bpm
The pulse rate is 76 bpm
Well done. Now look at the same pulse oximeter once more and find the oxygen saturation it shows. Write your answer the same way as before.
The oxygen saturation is 94 %
